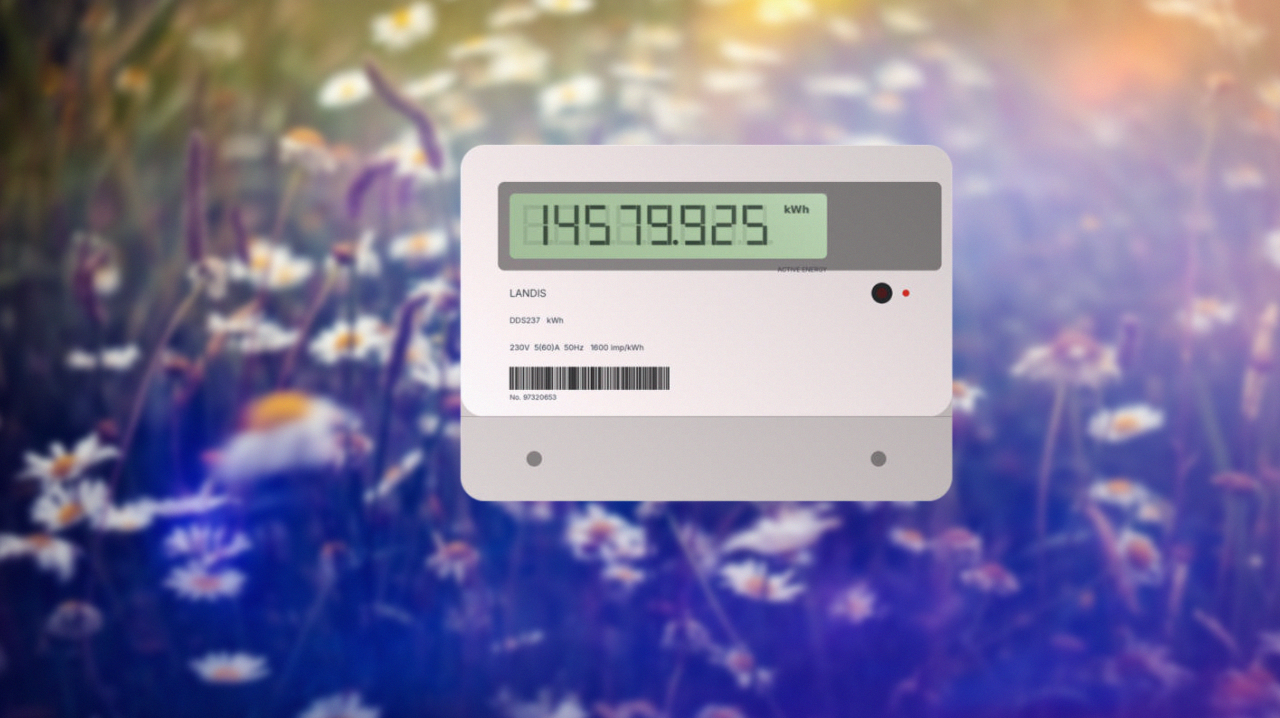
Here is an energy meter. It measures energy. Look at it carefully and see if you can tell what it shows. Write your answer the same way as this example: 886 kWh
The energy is 14579.925 kWh
